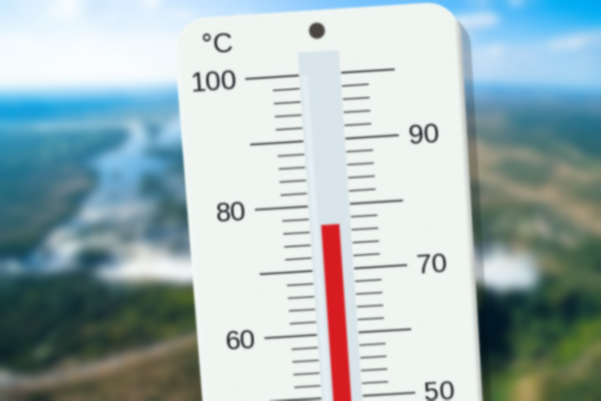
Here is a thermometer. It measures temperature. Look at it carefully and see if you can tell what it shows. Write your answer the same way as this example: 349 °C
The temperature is 77 °C
